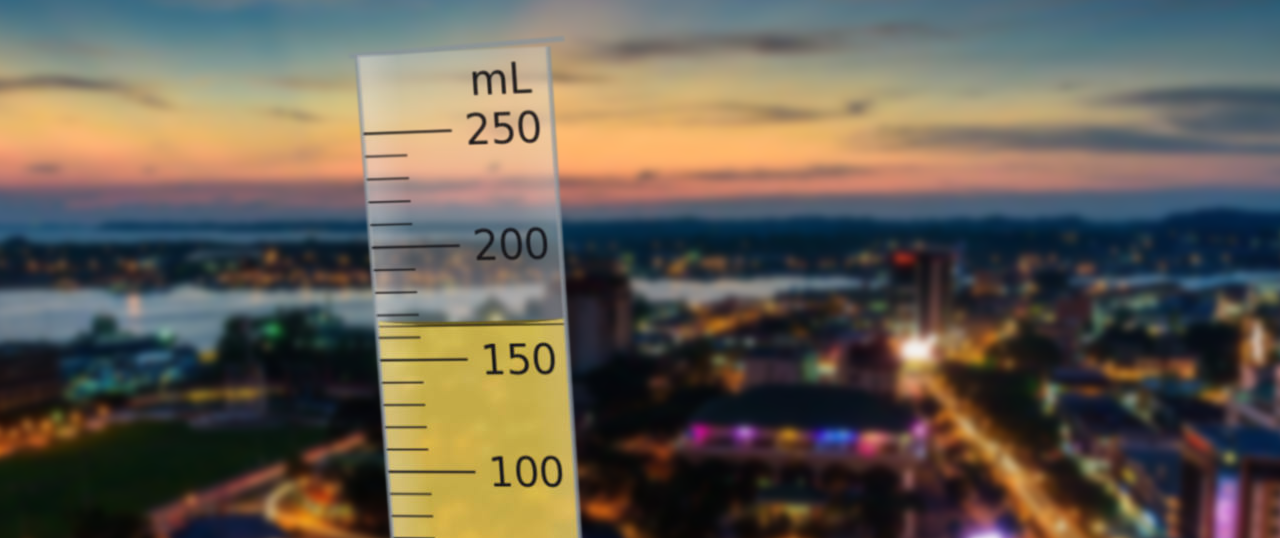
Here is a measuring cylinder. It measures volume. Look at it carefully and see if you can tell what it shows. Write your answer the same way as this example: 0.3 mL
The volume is 165 mL
